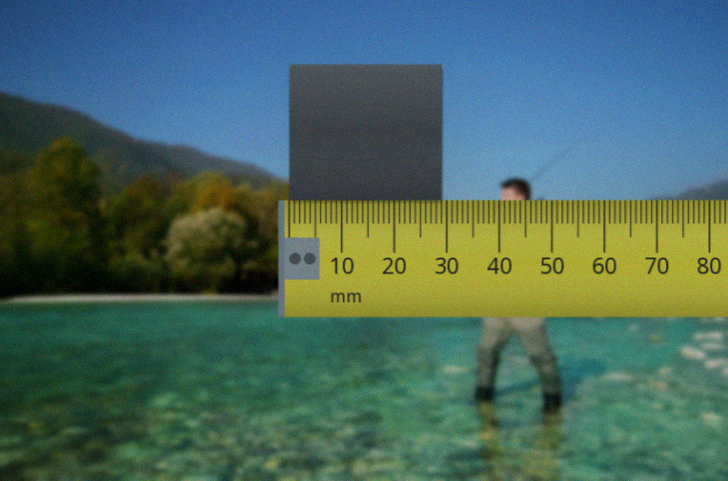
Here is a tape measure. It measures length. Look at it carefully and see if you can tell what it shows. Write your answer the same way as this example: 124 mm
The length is 29 mm
